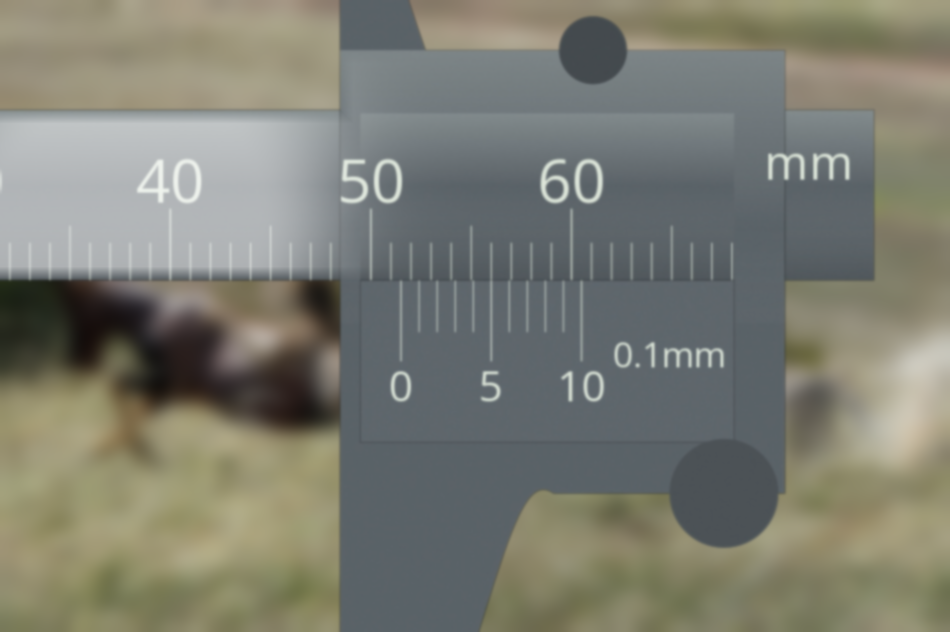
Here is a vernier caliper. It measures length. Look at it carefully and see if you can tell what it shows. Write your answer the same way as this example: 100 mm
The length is 51.5 mm
